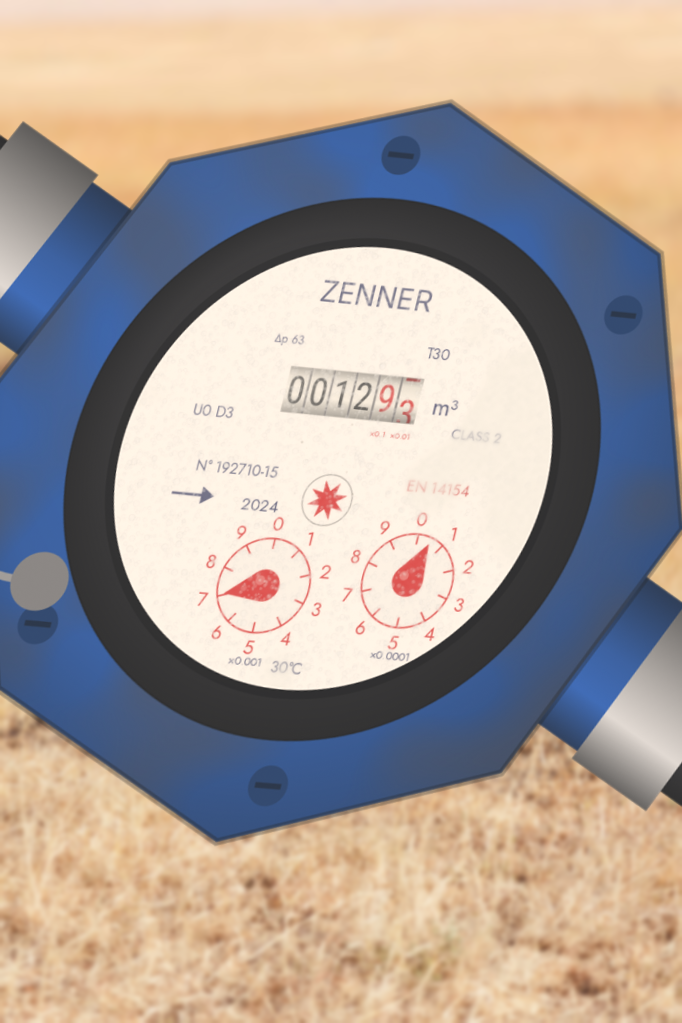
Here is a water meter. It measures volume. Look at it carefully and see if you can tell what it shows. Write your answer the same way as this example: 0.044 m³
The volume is 12.9270 m³
